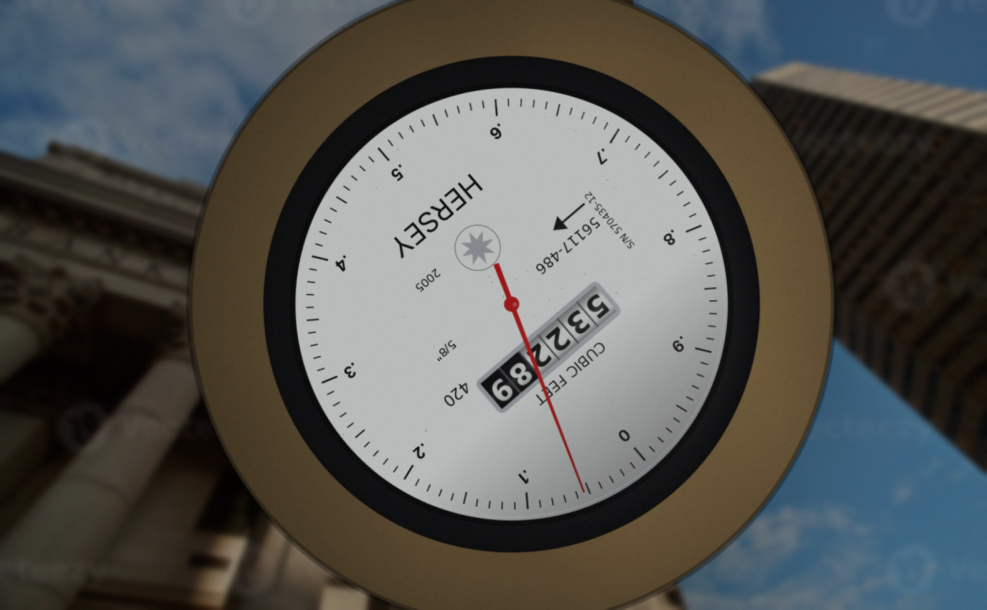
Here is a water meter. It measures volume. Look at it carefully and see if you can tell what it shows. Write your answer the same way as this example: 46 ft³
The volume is 532289.05 ft³
